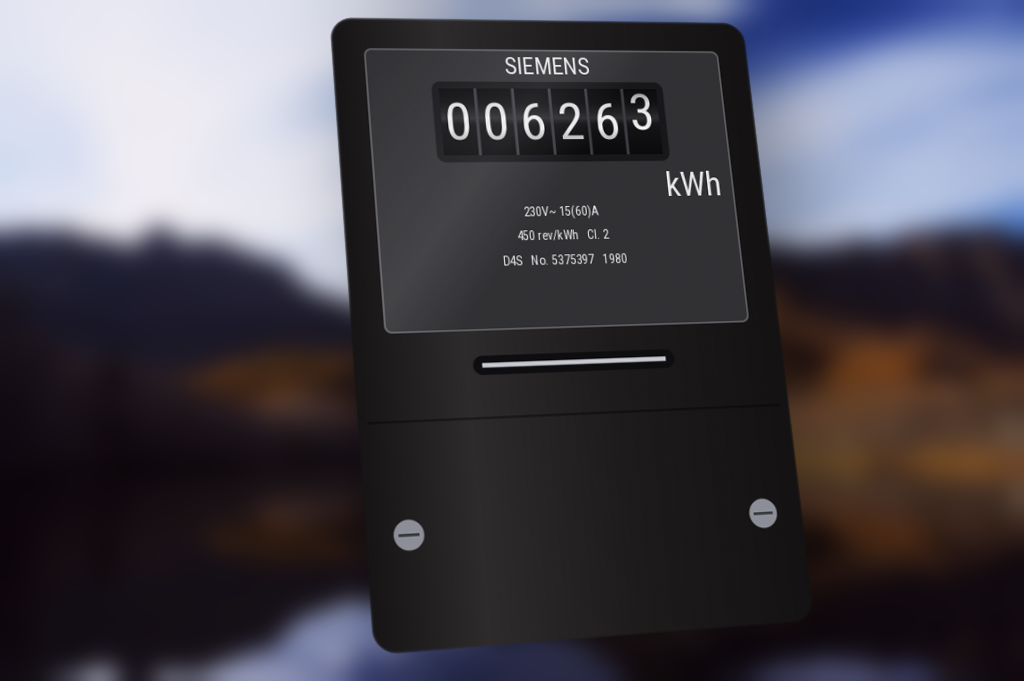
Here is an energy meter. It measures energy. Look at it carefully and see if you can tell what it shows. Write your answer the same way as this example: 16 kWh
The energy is 6263 kWh
